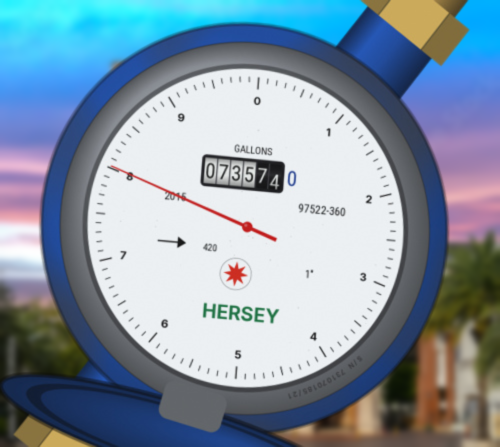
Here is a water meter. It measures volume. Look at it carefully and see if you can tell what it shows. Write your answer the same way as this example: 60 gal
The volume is 735738.0 gal
